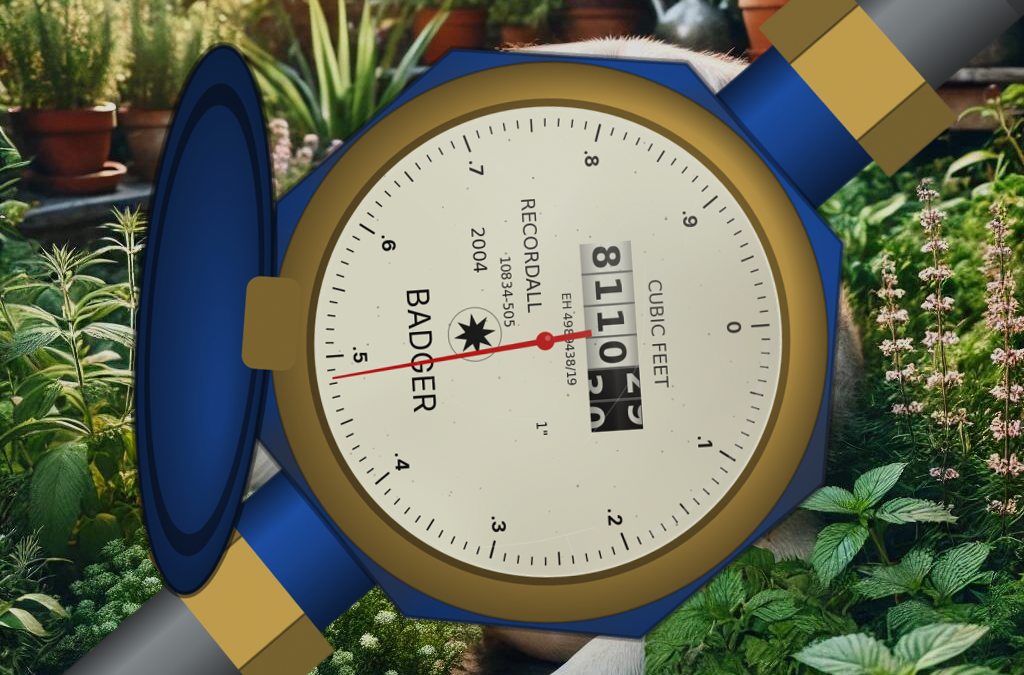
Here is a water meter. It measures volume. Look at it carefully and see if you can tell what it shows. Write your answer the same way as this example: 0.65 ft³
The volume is 811029.48 ft³
